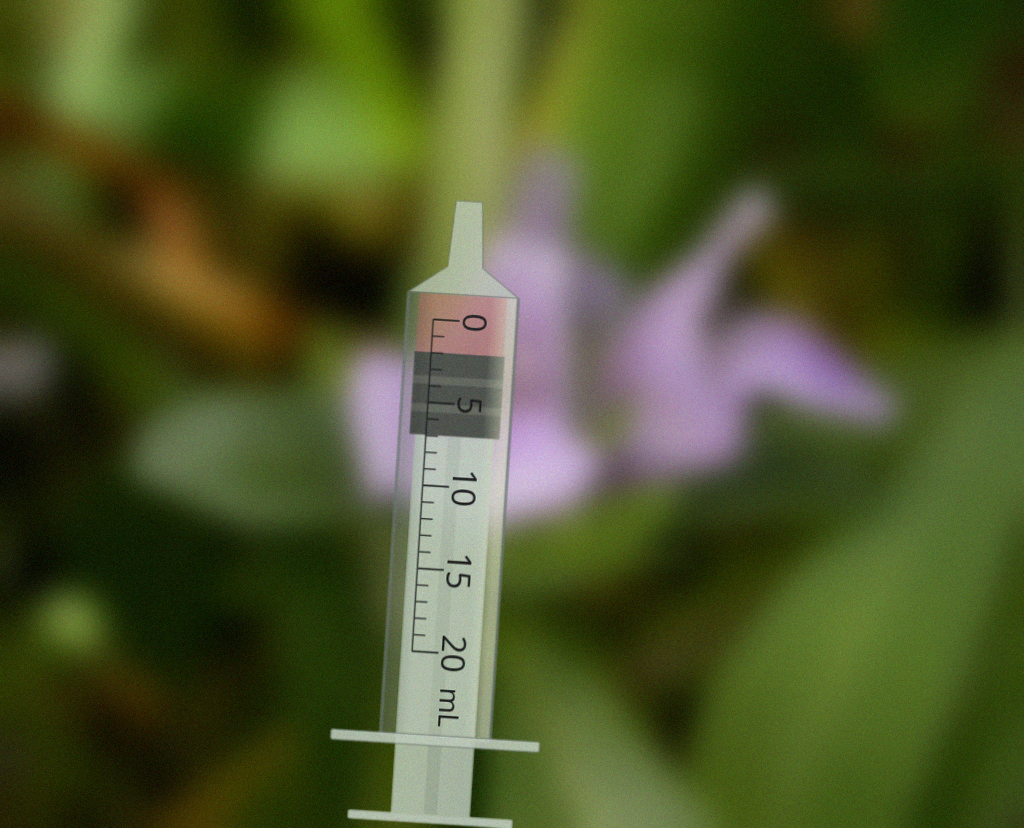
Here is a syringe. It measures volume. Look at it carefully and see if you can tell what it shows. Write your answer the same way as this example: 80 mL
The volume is 2 mL
